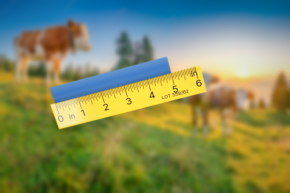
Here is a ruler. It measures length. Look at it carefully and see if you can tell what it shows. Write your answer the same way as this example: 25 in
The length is 5 in
